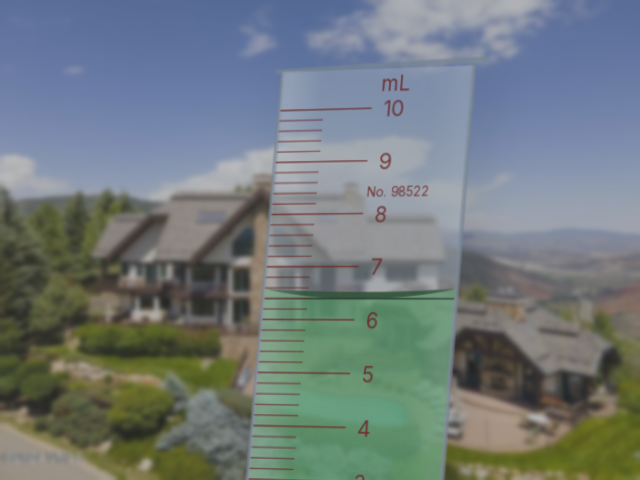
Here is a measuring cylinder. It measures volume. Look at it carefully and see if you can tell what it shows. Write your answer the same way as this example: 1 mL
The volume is 6.4 mL
